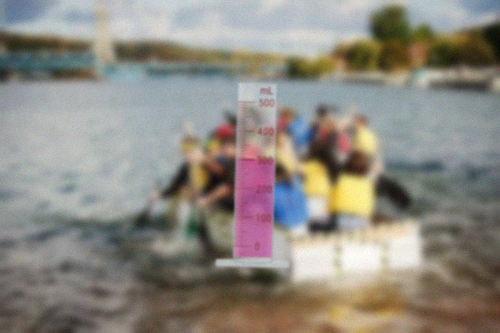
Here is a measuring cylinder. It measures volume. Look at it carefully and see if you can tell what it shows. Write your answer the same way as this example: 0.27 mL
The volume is 300 mL
